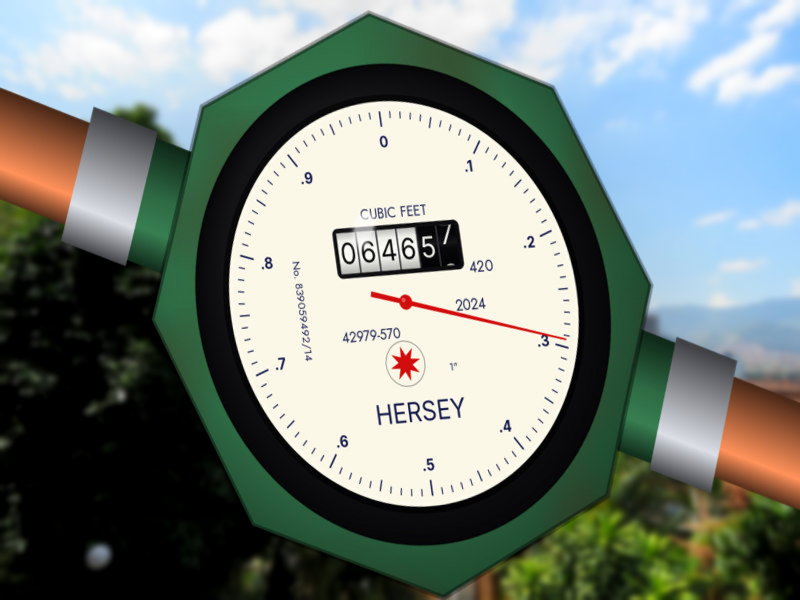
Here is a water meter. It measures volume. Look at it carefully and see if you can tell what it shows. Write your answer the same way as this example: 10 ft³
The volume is 64657.29 ft³
